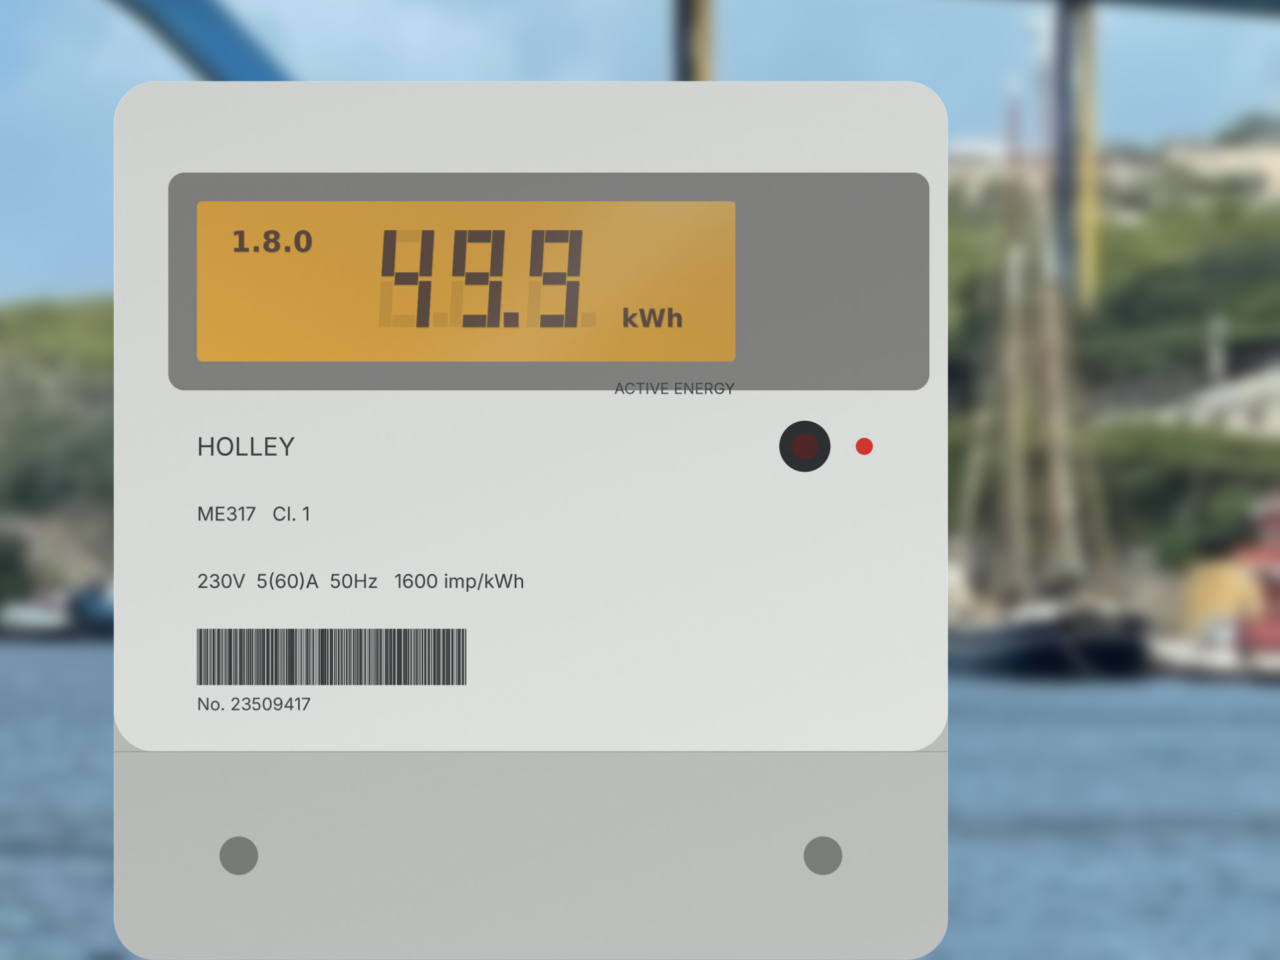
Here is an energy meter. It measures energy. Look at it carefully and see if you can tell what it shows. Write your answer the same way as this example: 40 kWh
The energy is 49.9 kWh
